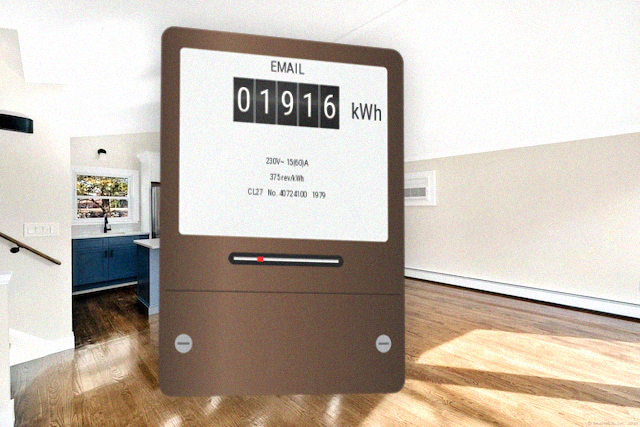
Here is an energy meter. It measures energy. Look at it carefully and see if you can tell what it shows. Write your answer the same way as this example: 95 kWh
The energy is 1916 kWh
